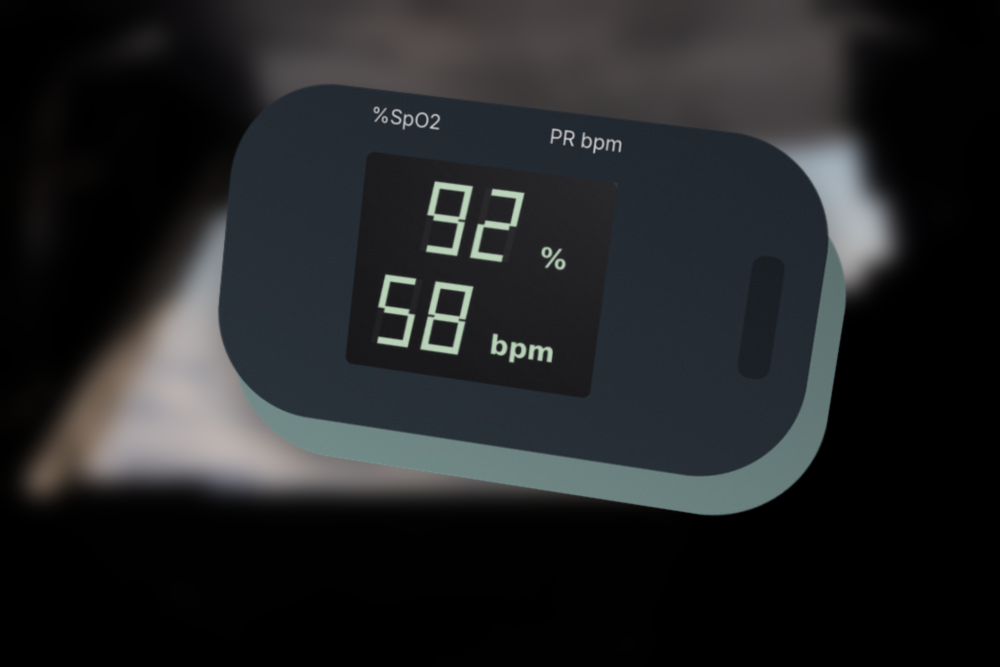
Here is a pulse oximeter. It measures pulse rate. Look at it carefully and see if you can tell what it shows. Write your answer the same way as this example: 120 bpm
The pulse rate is 58 bpm
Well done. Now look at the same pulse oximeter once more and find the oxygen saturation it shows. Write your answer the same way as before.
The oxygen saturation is 92 %
